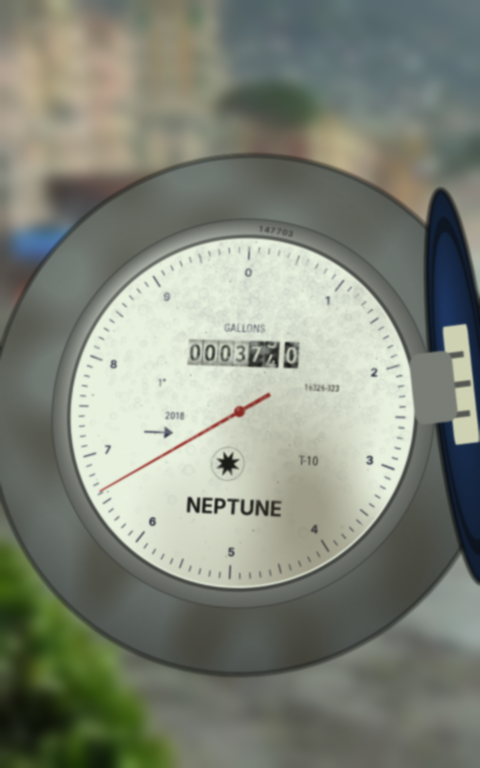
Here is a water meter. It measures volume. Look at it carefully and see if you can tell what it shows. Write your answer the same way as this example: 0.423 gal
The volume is 3736.6 gal
